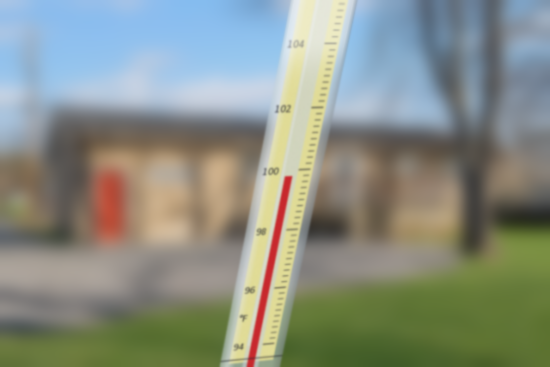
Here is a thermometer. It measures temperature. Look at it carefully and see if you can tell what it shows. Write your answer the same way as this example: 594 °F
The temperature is 99.8 °F
